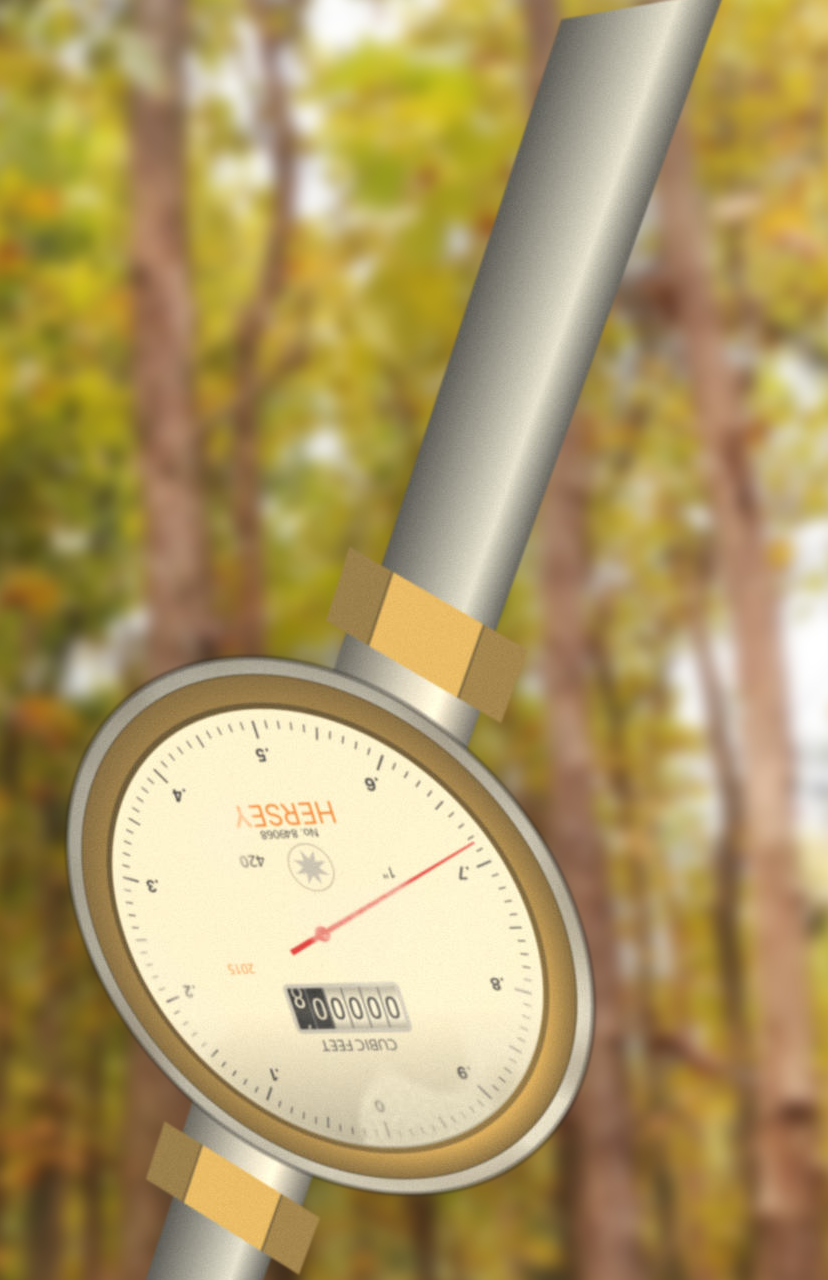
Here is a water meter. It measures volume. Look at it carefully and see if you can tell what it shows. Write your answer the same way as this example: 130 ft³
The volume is 7.68 ft³
